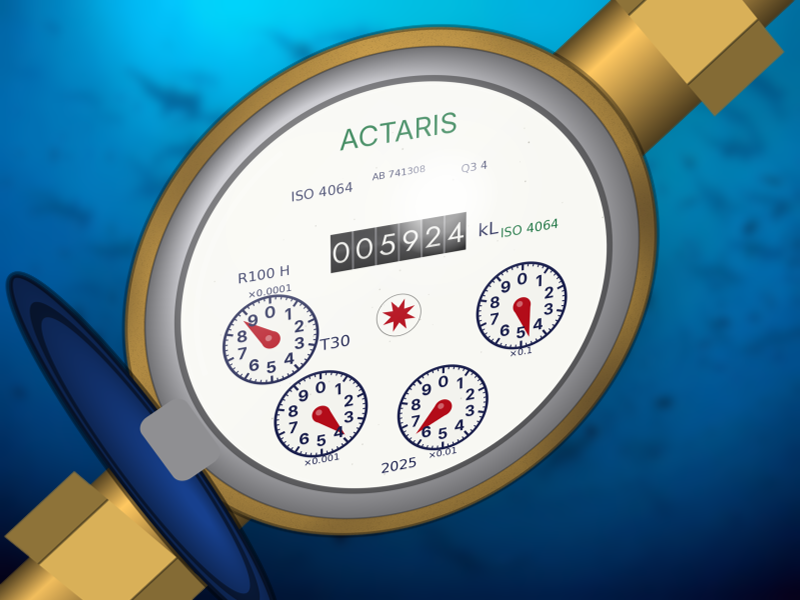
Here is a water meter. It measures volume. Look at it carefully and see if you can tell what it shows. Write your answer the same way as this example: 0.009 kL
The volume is 5924.4638 kL
